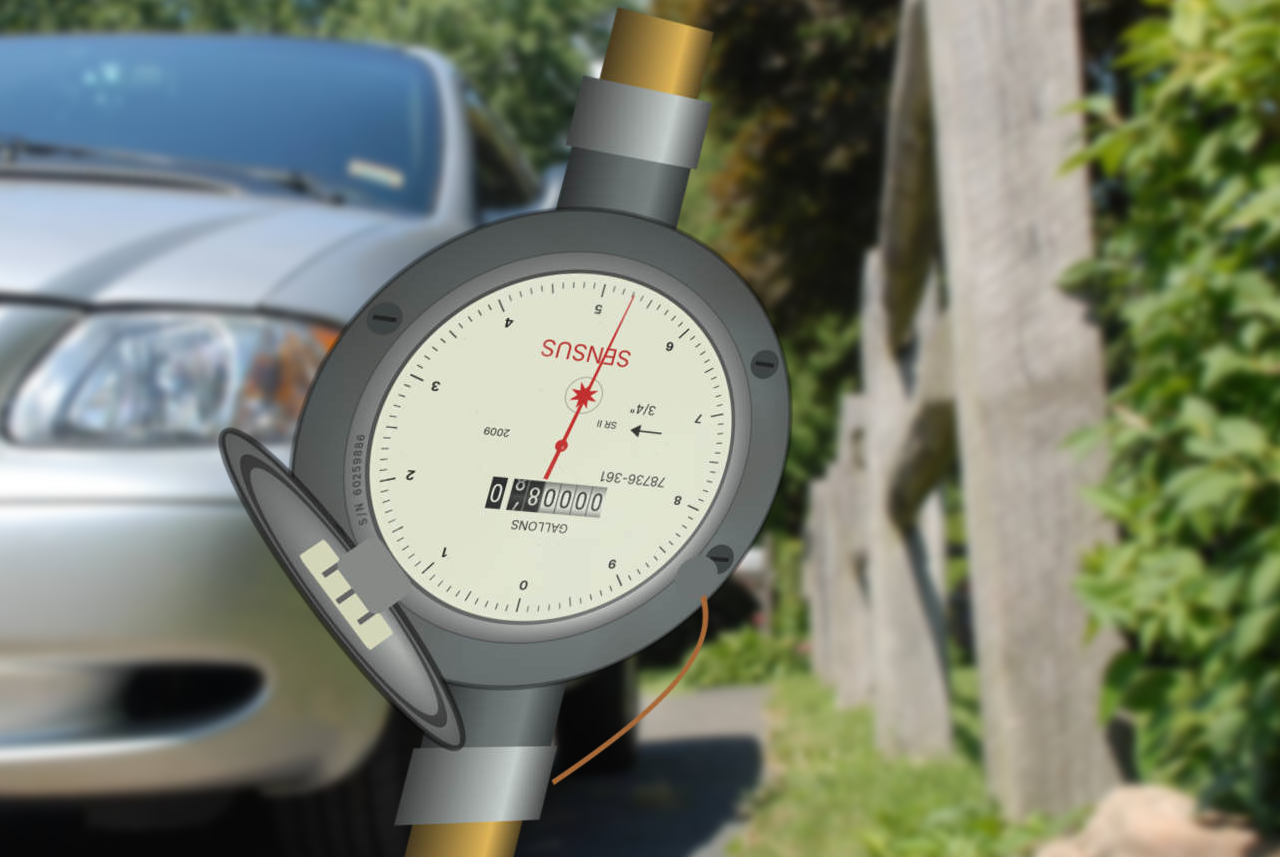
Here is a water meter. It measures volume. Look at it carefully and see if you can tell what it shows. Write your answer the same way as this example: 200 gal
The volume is 875.3 gal
